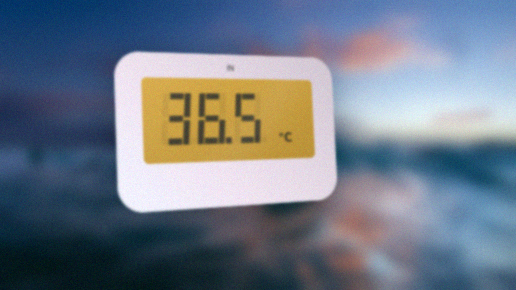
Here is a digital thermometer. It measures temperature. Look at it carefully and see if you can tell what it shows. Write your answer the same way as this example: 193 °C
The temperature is 36.5 °C
